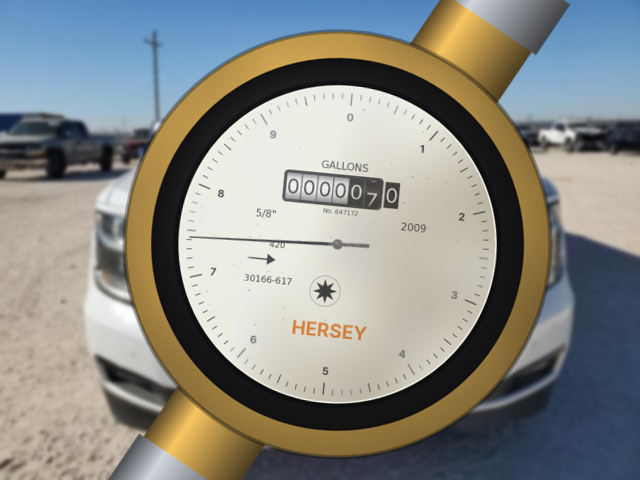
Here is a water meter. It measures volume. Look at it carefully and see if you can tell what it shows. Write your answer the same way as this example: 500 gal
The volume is 67.4 gal
